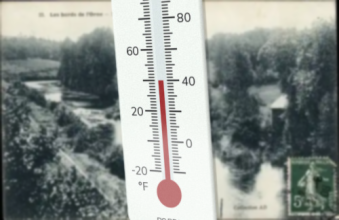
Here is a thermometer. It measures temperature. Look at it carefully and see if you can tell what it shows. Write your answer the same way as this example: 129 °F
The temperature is 40 °F
